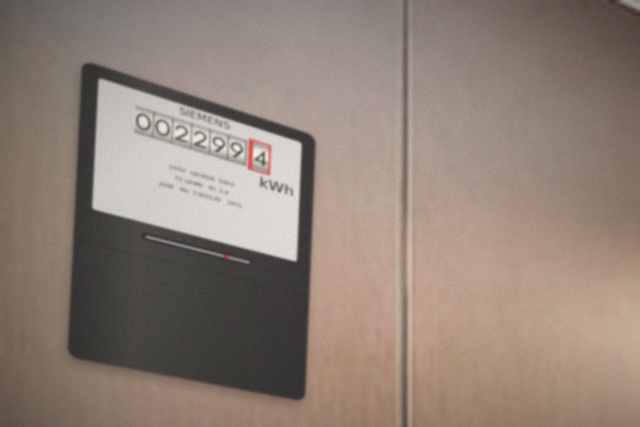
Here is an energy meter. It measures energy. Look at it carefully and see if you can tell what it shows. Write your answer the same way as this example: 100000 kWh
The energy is 2299.4 kWh
